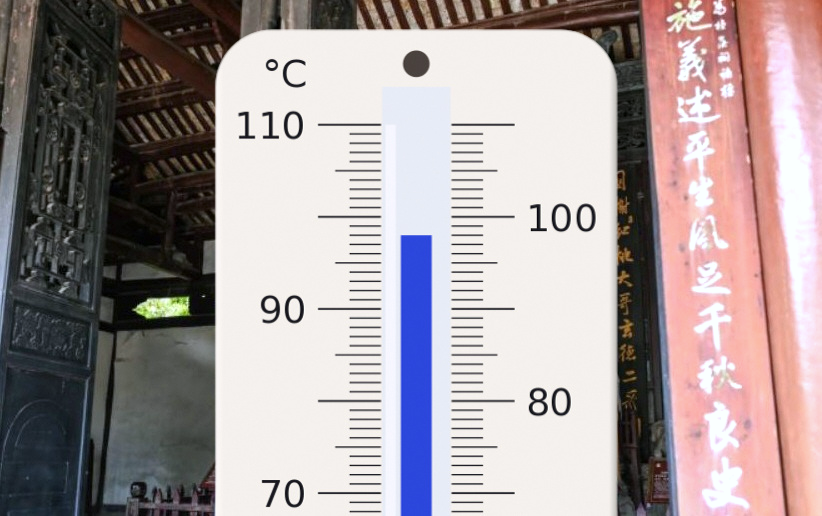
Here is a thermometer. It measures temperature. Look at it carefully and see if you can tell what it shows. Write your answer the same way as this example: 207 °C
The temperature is 98 °C
